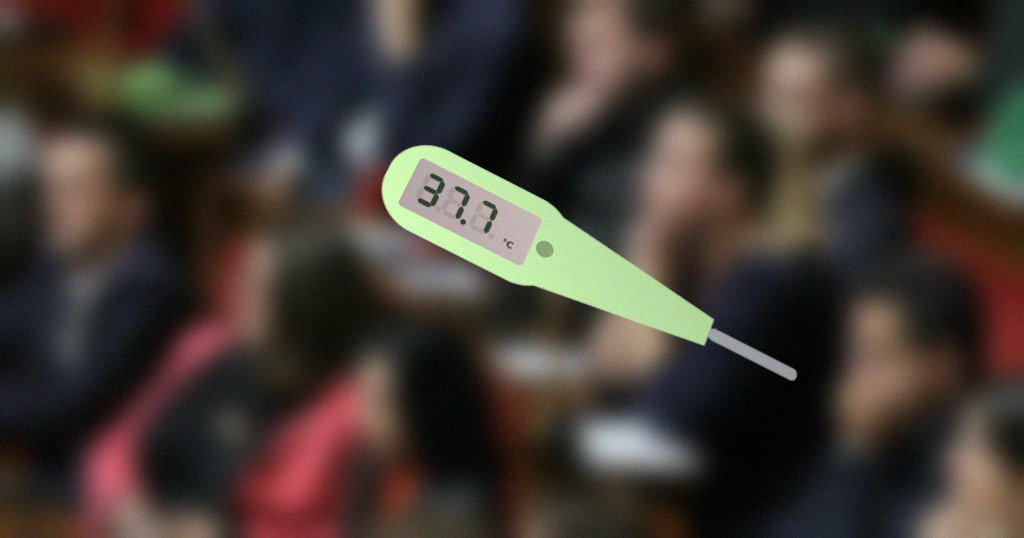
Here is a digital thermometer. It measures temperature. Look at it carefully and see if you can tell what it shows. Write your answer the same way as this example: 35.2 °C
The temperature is 37.7 °C
